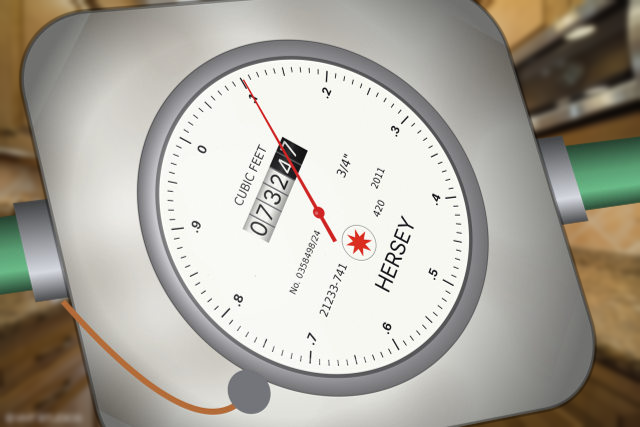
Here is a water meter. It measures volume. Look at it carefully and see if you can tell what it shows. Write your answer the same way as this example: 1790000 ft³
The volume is 73247.10 ft³
